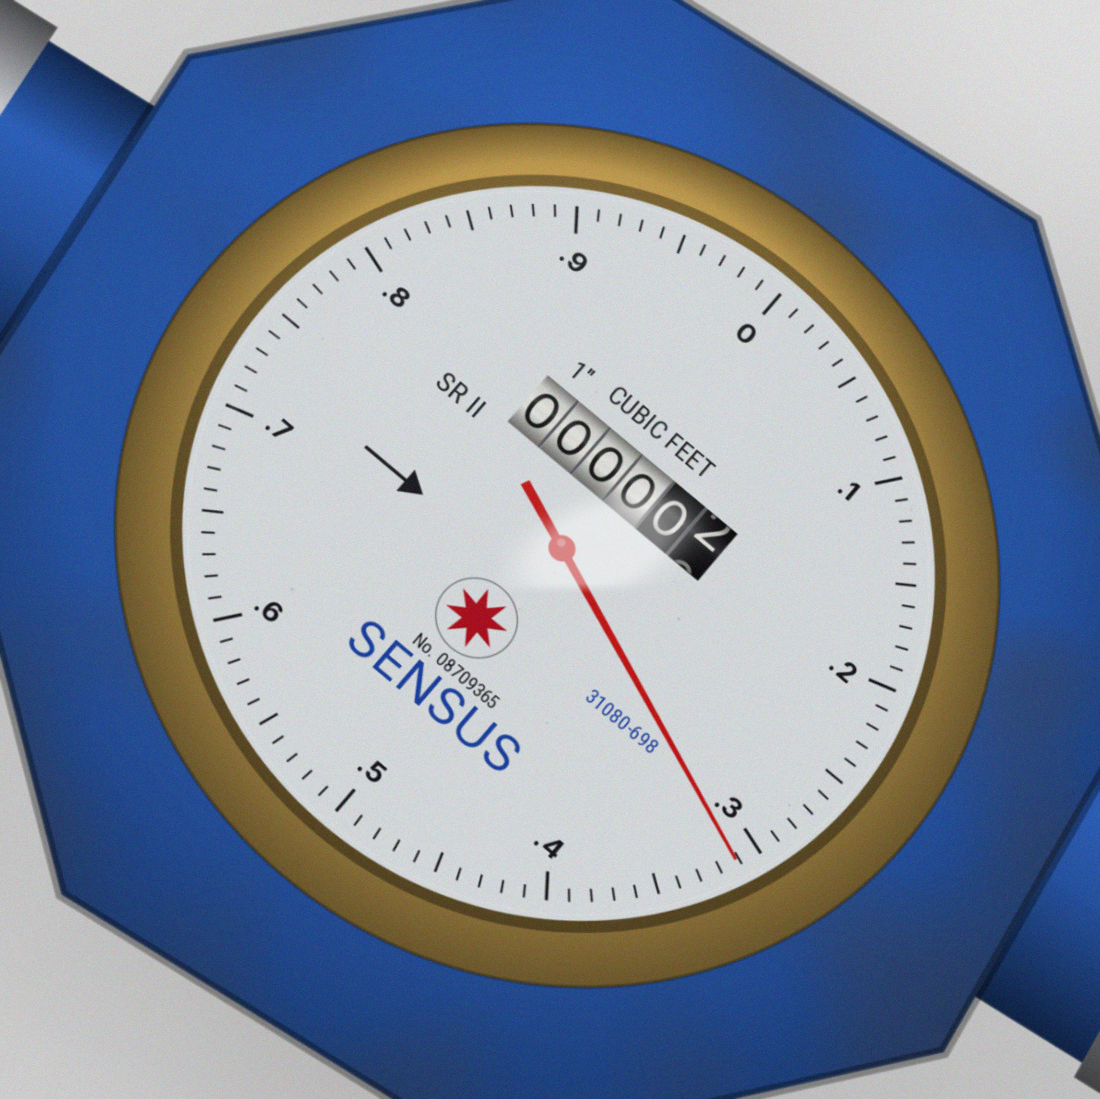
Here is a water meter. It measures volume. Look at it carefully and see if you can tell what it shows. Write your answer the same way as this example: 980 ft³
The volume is 2.31 ft³
